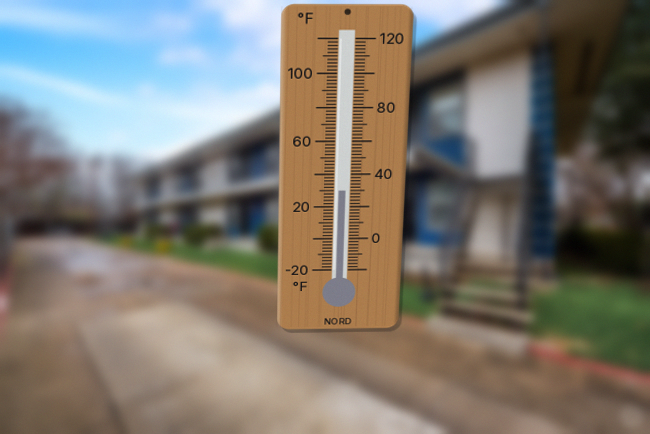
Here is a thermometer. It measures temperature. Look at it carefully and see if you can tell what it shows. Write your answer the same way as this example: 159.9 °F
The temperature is 30 °F
